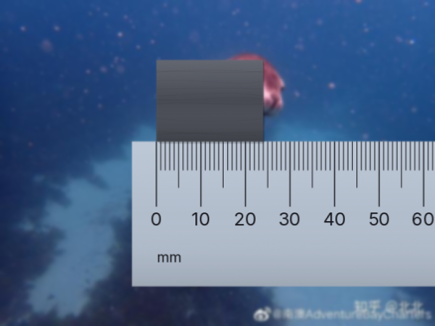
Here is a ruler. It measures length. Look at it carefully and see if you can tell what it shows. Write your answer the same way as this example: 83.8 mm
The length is 24 mm
